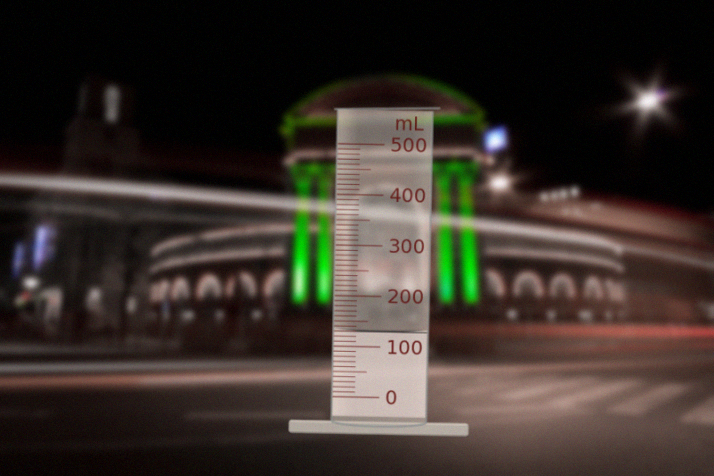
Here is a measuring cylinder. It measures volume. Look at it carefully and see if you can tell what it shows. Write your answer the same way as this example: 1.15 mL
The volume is 130 mL
